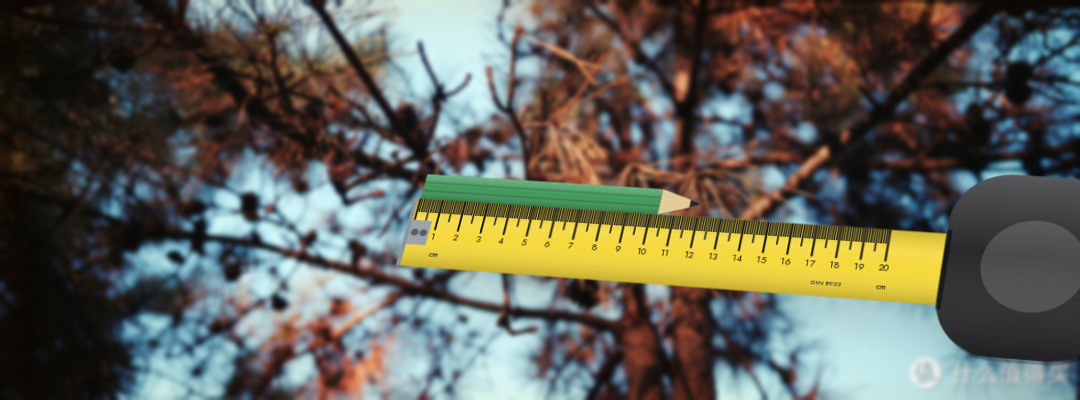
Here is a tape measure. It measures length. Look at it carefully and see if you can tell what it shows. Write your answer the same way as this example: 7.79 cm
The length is 12 cm
